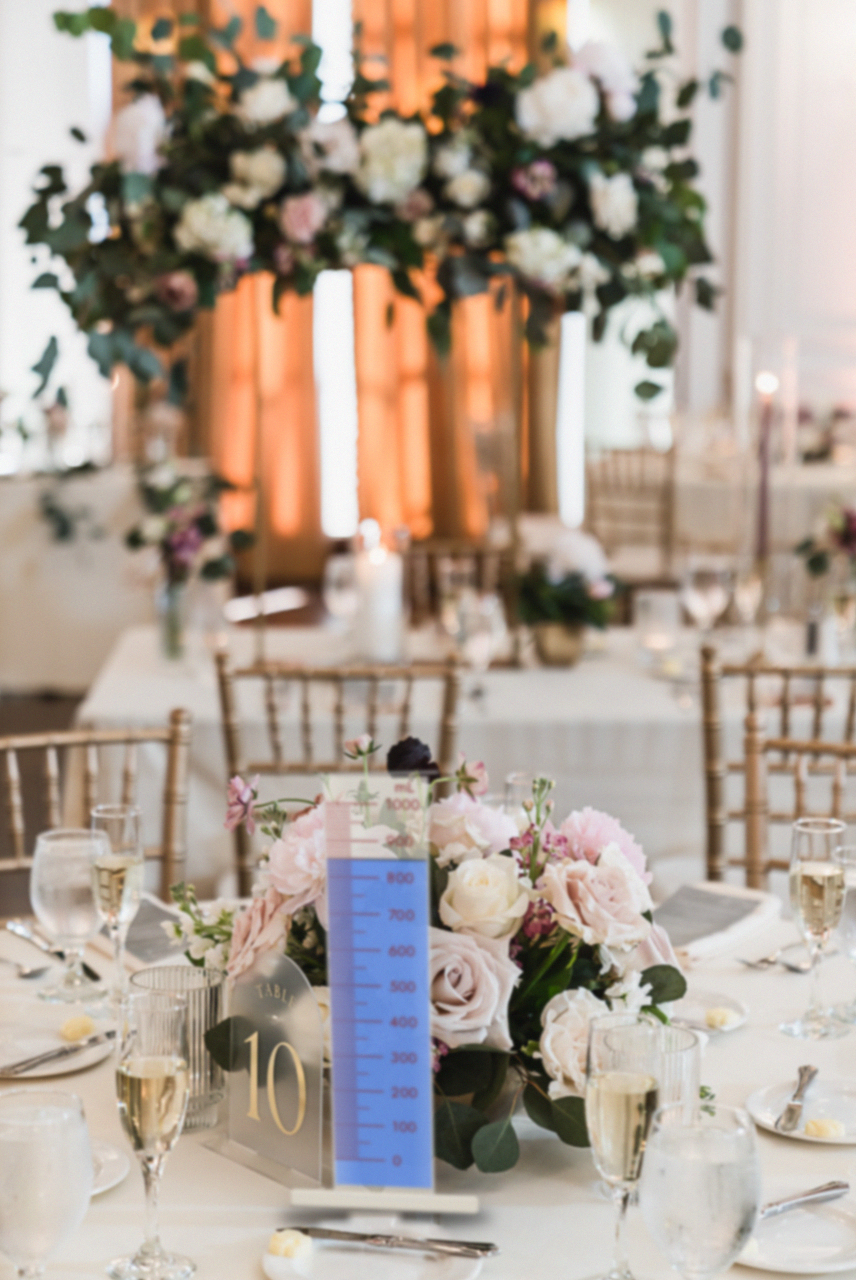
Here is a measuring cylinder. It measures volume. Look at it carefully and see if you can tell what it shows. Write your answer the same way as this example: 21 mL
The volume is 850 mL
